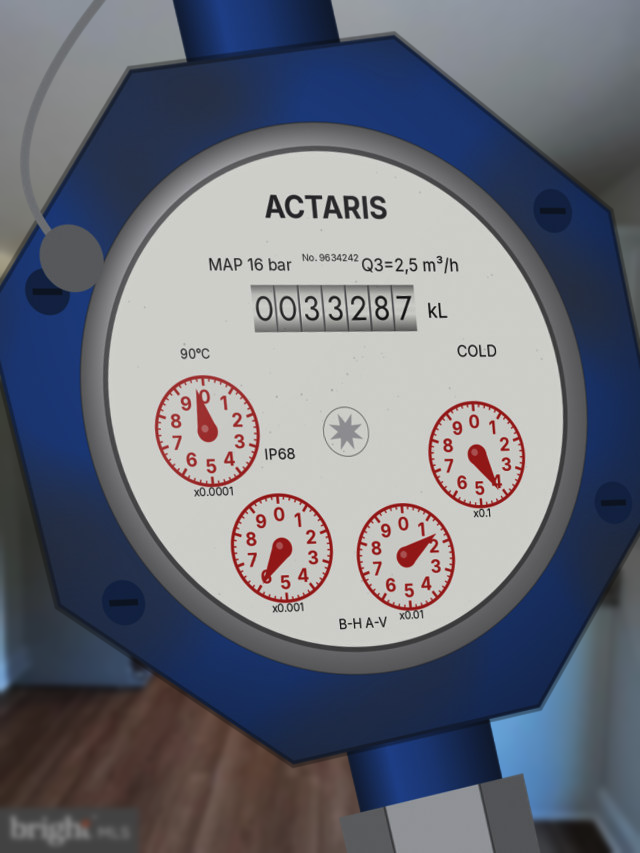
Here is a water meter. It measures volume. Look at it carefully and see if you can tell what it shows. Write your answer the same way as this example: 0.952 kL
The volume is 33287.4159 kL
